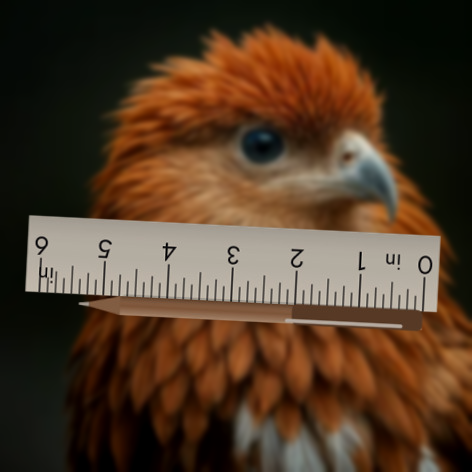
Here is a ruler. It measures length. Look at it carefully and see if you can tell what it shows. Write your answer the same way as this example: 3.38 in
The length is 5.375 in
